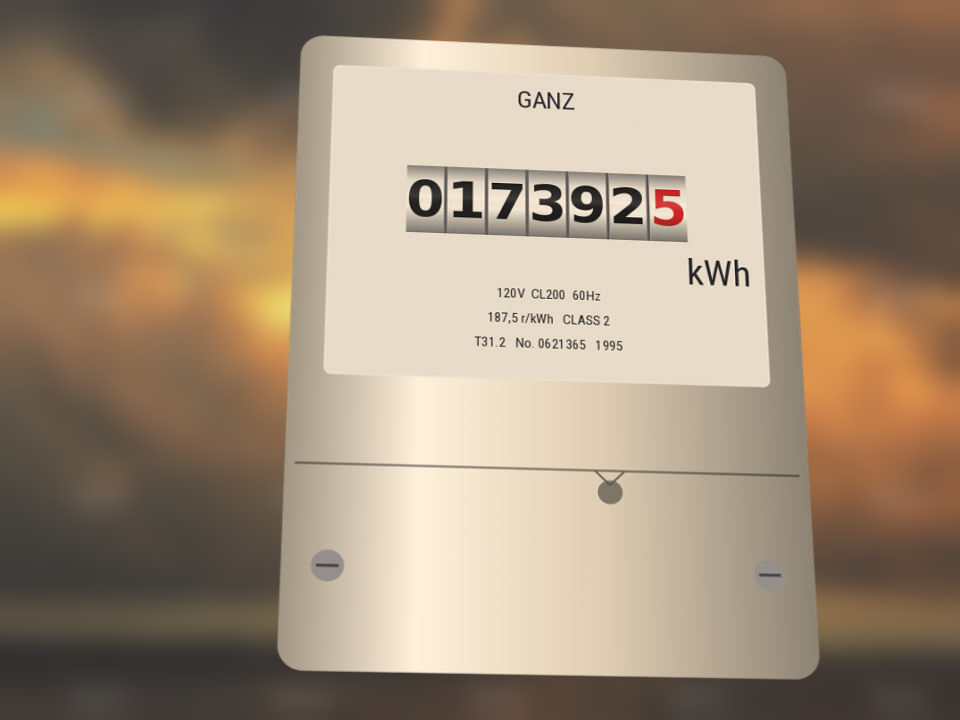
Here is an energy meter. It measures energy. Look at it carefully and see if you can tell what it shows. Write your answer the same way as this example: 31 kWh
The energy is 17392.5 kWh
